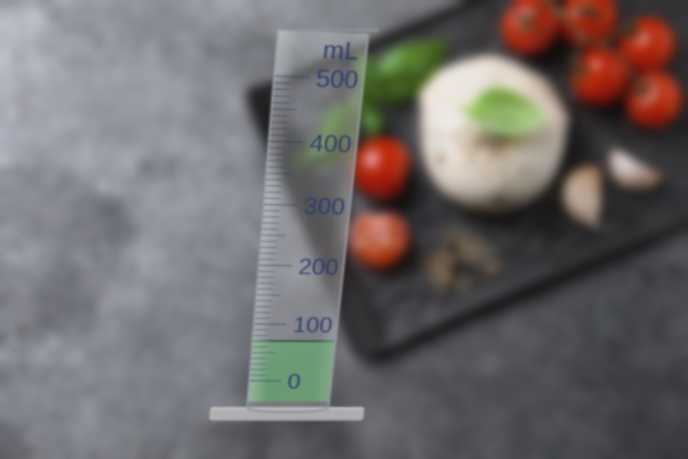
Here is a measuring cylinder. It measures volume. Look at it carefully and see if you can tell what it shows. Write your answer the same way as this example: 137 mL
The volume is 70 mL
